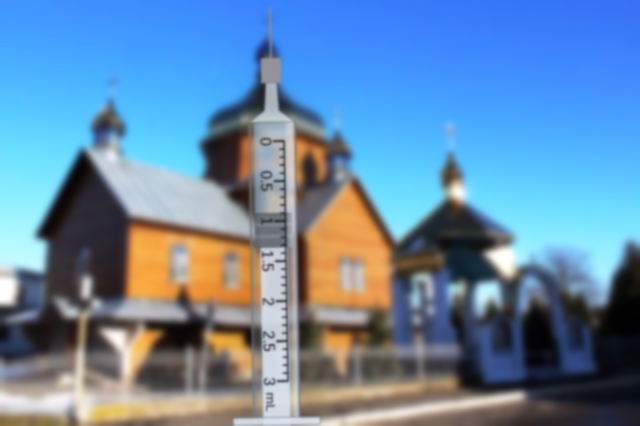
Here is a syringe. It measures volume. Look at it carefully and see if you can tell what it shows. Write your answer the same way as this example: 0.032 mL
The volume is 0.9 mL
